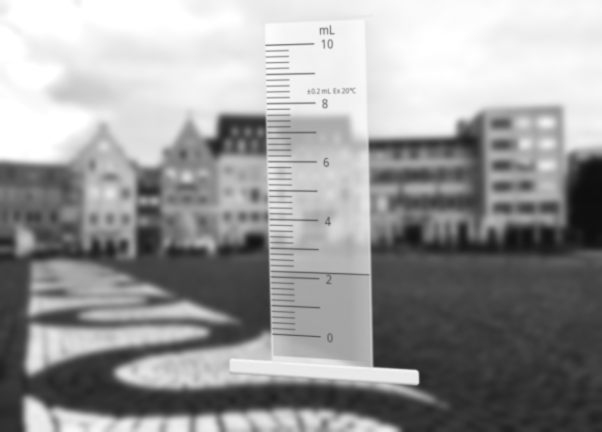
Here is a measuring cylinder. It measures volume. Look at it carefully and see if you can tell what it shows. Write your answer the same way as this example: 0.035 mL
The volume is 2.2 mL
